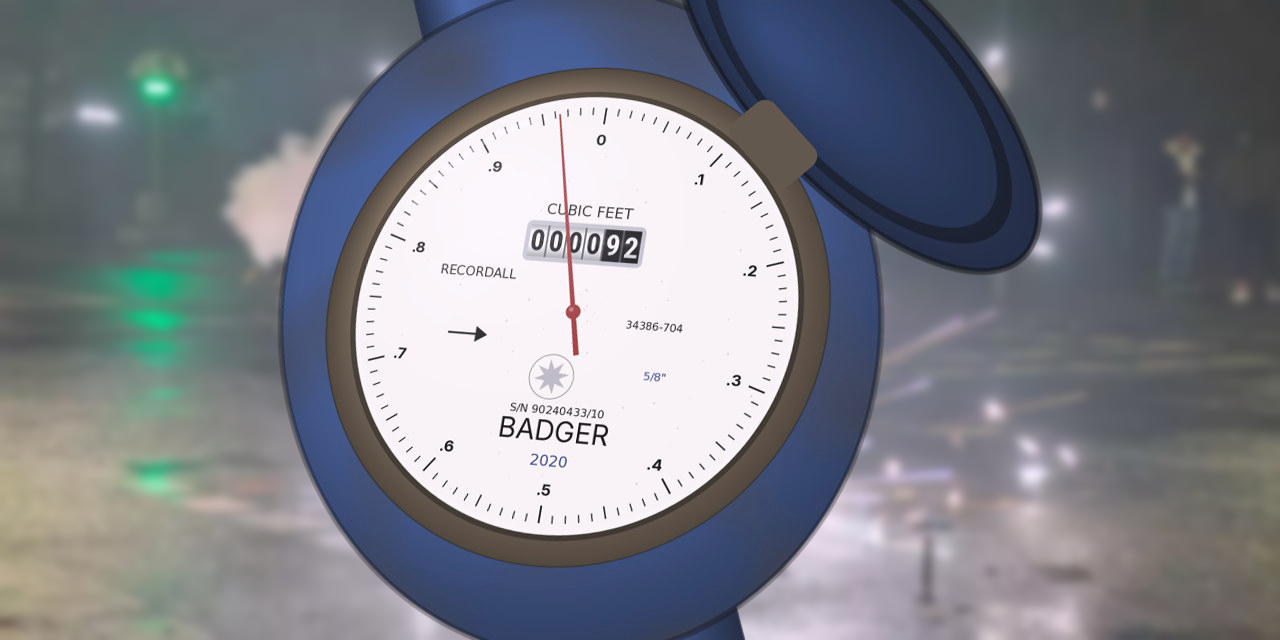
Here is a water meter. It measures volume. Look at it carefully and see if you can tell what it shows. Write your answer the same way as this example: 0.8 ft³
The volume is 91.96 ft³
